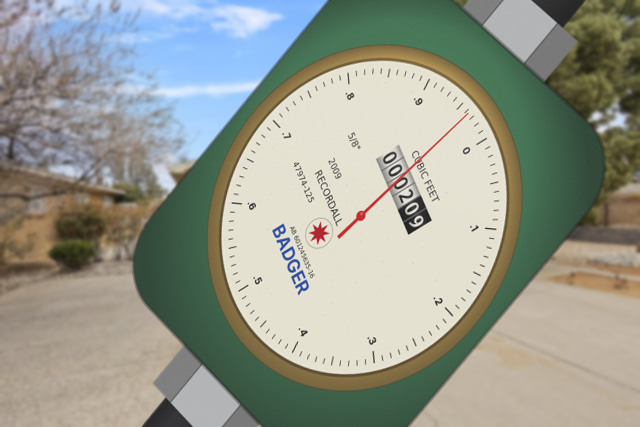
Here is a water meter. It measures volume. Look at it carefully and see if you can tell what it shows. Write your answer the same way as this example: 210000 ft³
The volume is 208.96 ft³
